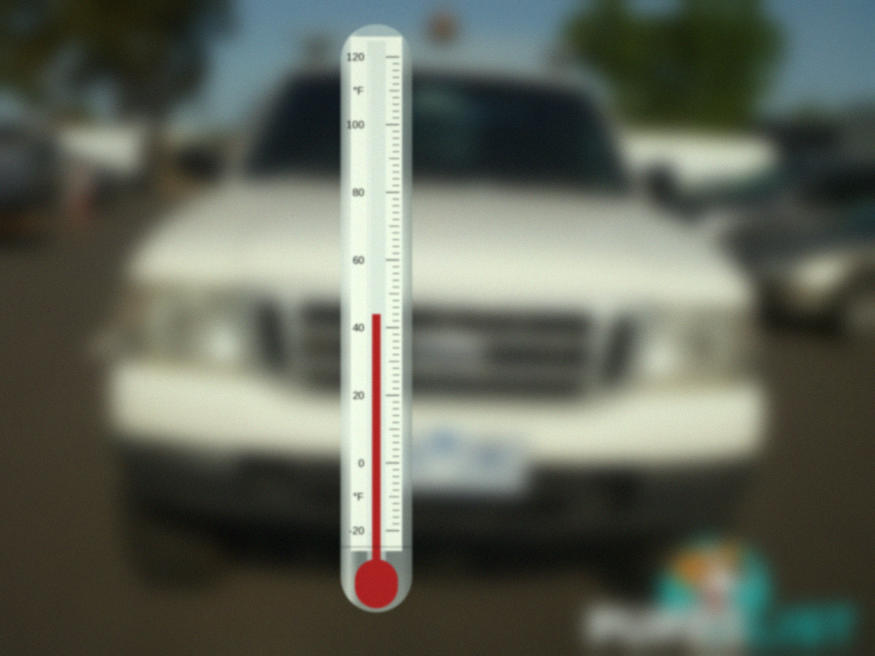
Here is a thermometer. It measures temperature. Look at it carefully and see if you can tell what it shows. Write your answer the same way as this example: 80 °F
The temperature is 44 °F
